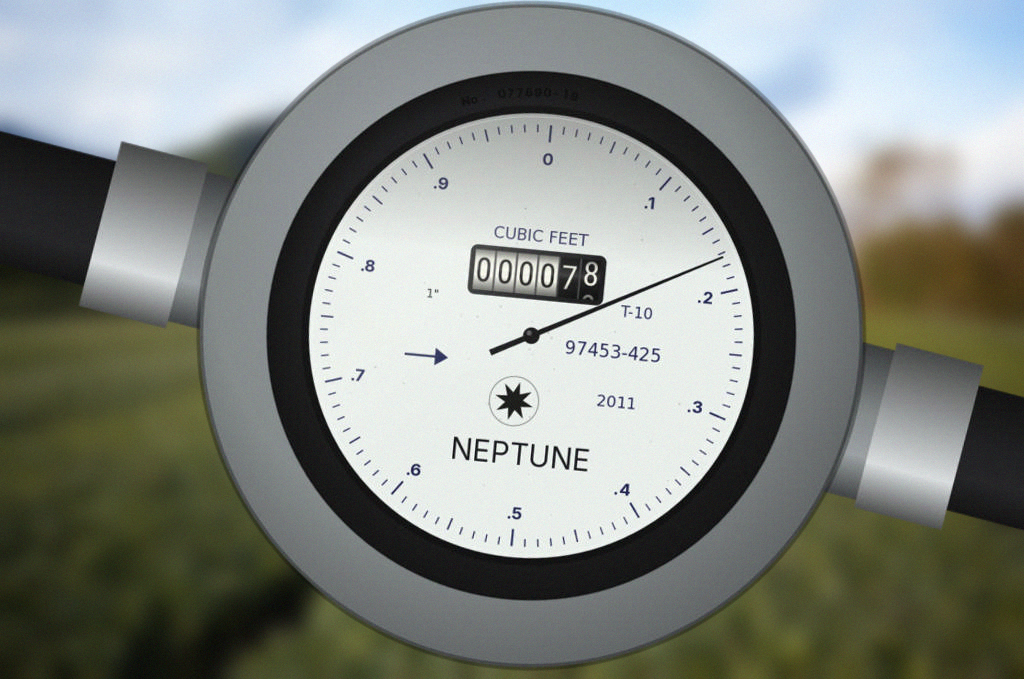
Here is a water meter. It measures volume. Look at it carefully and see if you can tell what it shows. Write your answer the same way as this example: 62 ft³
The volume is 78.17 ft³
